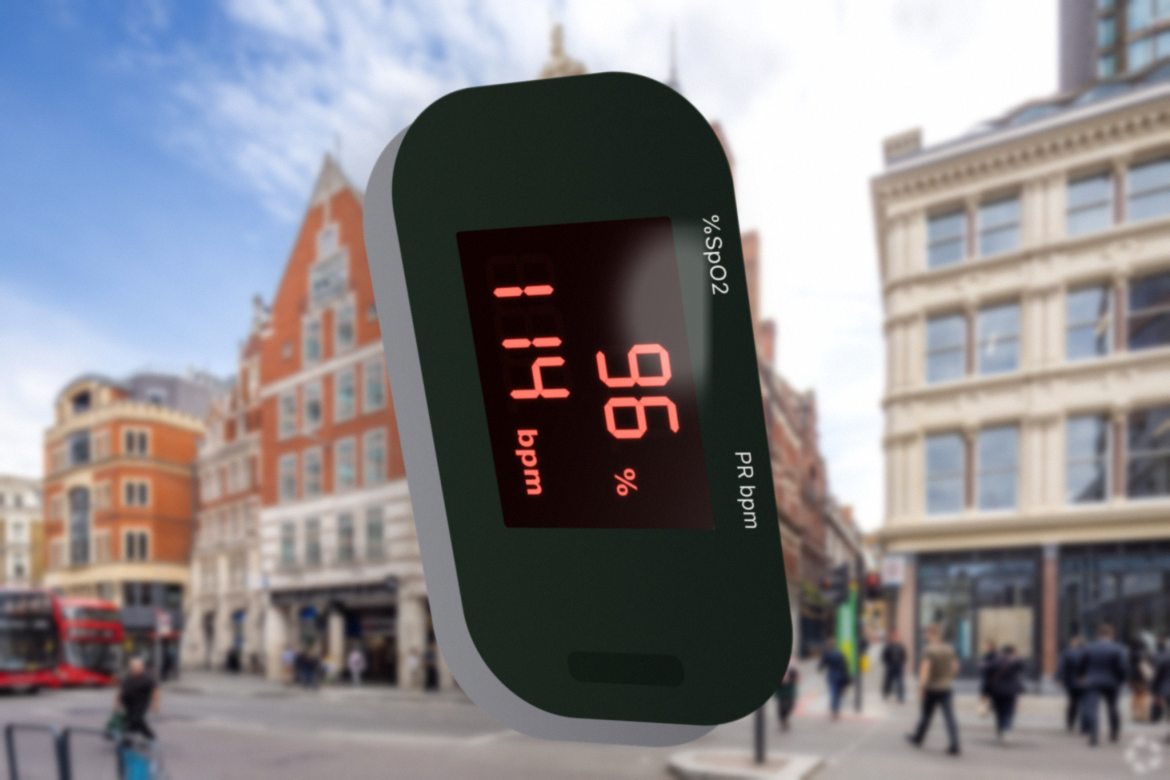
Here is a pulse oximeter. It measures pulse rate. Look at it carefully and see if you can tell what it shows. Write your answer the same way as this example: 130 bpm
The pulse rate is 114 bpm
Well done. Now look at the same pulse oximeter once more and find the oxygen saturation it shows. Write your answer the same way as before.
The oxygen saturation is 96 %
